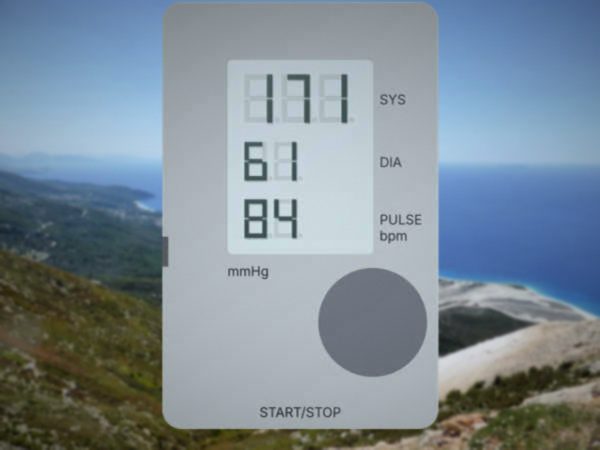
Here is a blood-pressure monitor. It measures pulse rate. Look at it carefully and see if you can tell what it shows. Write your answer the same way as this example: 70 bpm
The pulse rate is 84 bpm
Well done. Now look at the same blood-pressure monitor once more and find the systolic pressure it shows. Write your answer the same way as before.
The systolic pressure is 171 mmHg
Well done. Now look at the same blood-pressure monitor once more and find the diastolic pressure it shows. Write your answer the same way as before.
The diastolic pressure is 61 mmHg
